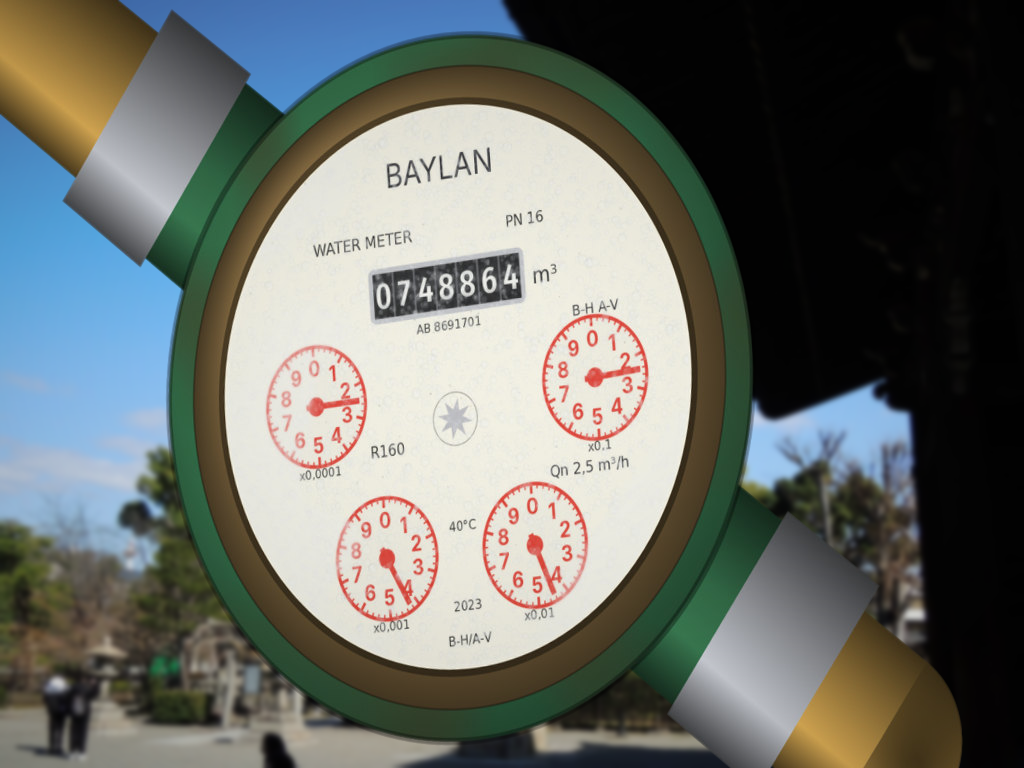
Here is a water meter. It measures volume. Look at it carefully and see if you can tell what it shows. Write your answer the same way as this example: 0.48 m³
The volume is 748864.2442 m³
